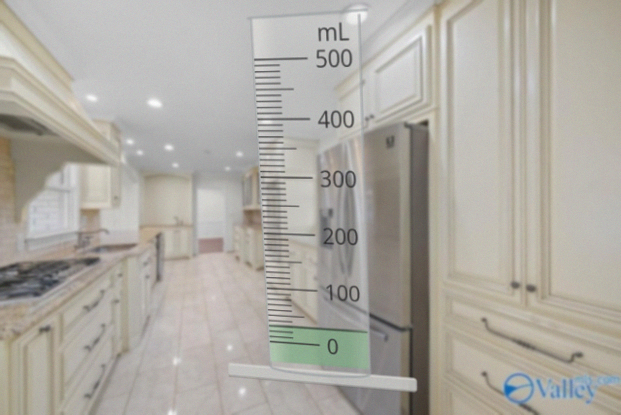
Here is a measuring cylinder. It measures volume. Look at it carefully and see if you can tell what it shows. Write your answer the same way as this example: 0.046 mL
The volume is 30 mL
